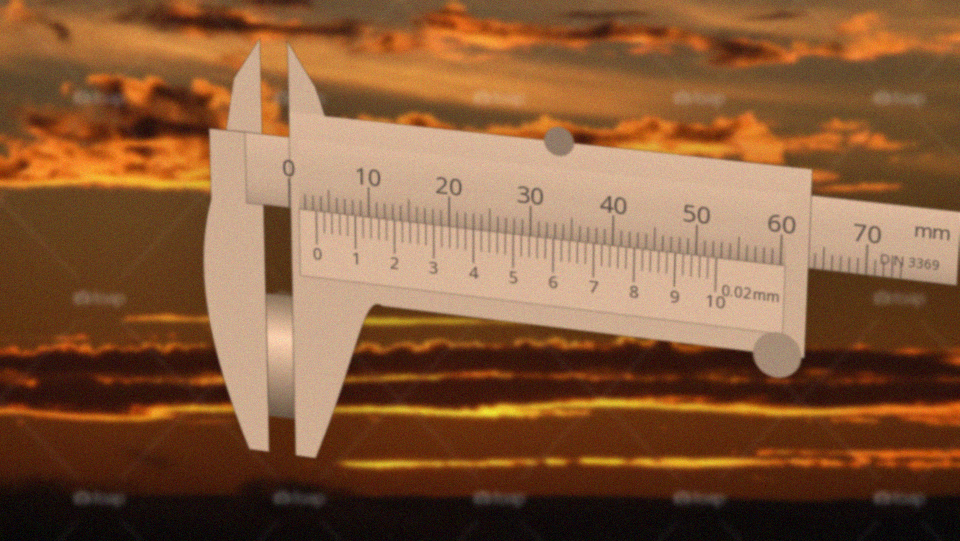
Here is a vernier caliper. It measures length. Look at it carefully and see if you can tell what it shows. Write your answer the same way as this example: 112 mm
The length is 3.4 mm
